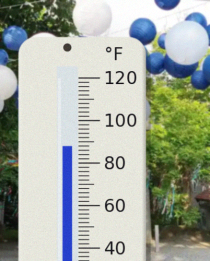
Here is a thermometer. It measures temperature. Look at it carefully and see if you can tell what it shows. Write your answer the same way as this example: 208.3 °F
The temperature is 88 °F
